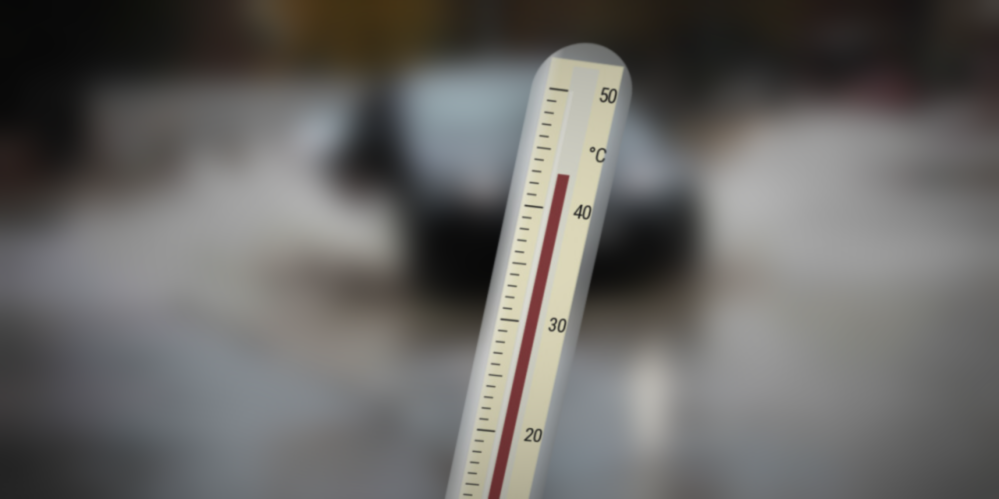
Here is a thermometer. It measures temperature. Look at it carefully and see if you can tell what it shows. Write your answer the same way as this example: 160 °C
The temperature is 43 °C
